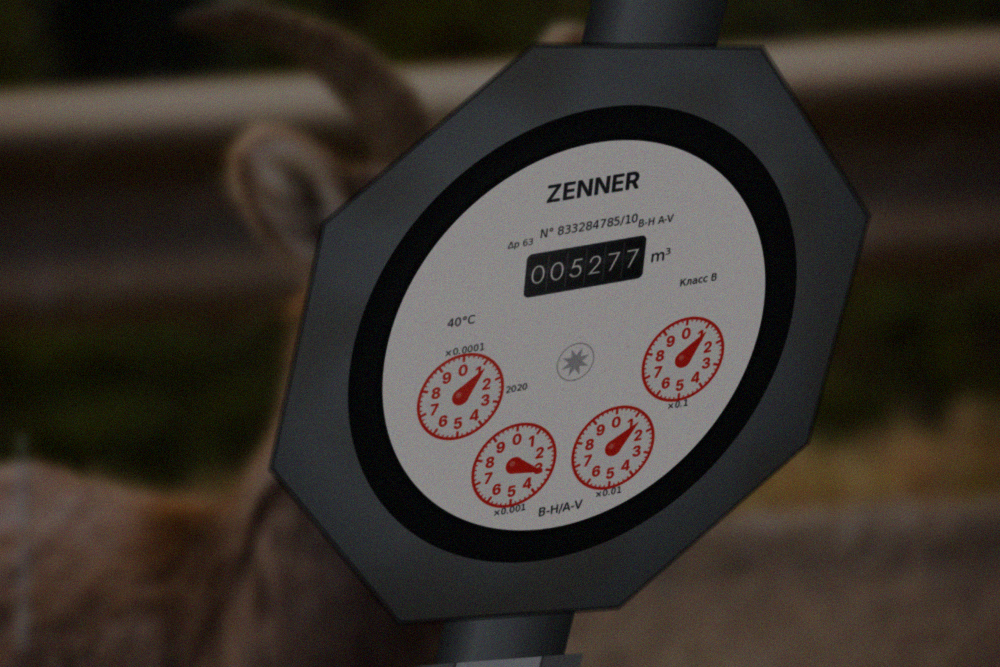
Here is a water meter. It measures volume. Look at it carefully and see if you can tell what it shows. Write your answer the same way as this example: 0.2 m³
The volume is 5277.1131 m³
